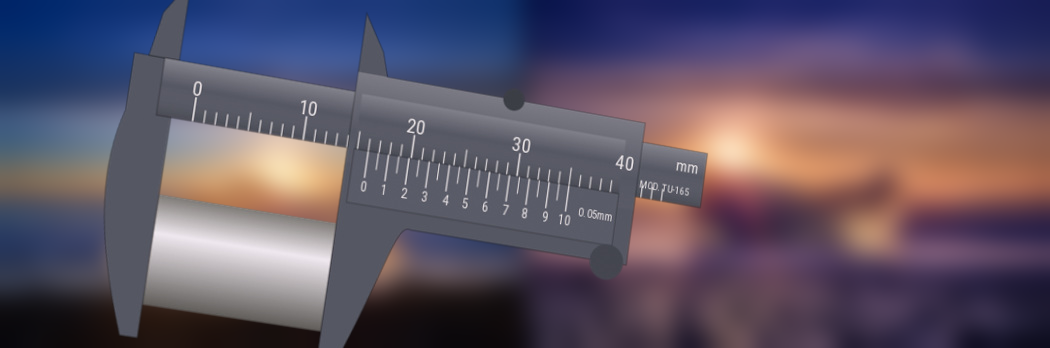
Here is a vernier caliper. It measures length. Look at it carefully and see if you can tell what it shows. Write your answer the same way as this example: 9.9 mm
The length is 16.0 mm
